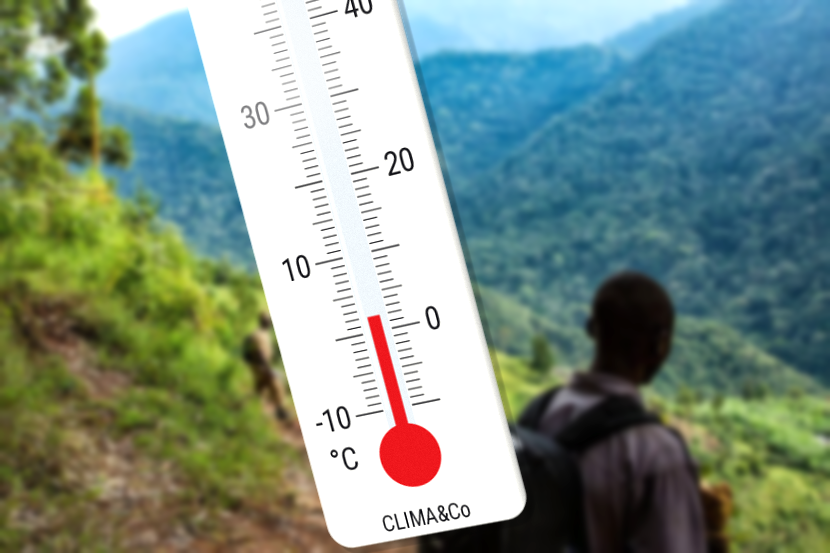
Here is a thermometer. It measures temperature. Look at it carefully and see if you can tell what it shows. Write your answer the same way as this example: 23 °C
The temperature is 2 °C
